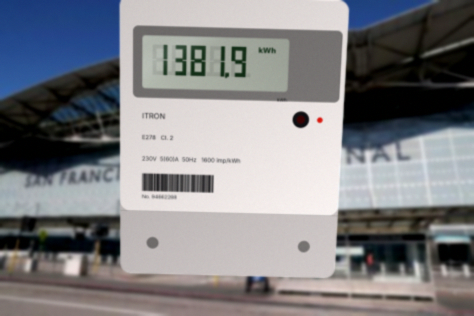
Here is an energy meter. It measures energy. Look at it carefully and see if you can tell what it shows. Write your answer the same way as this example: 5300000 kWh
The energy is 1381.9 kWh
